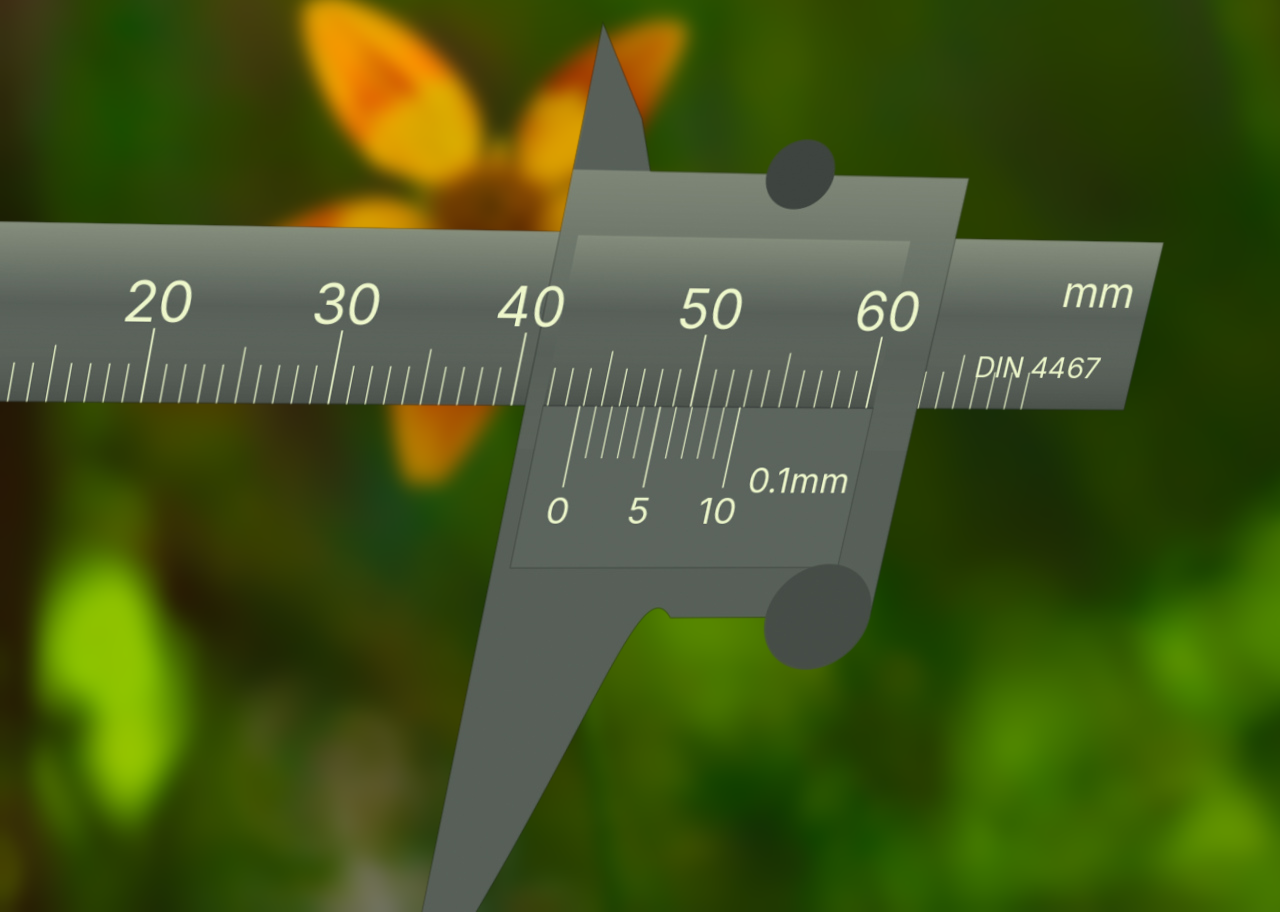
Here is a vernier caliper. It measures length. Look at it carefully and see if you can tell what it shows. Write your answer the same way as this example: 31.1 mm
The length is 43.8 mm
